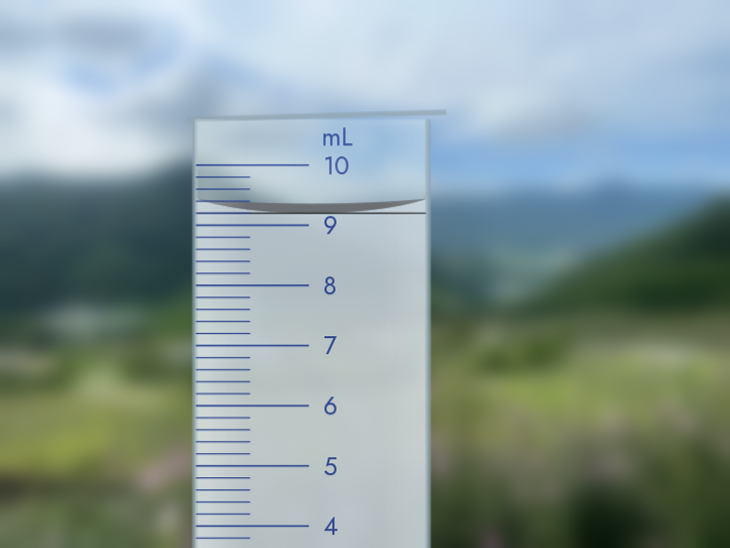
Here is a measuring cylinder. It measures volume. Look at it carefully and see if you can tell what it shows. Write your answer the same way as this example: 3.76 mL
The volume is 9.2 mL
